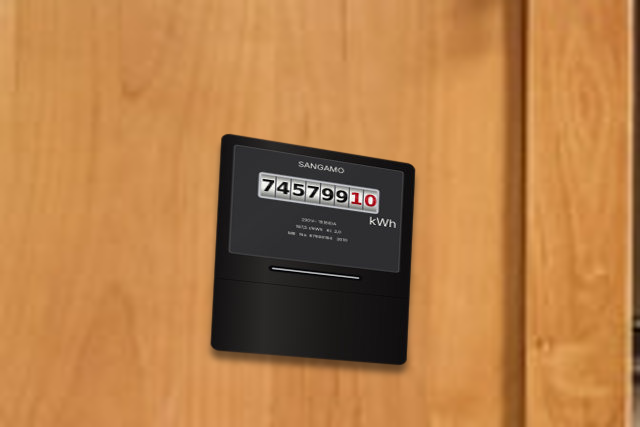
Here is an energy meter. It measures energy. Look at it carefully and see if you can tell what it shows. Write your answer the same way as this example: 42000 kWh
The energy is 745799.10 kWh
